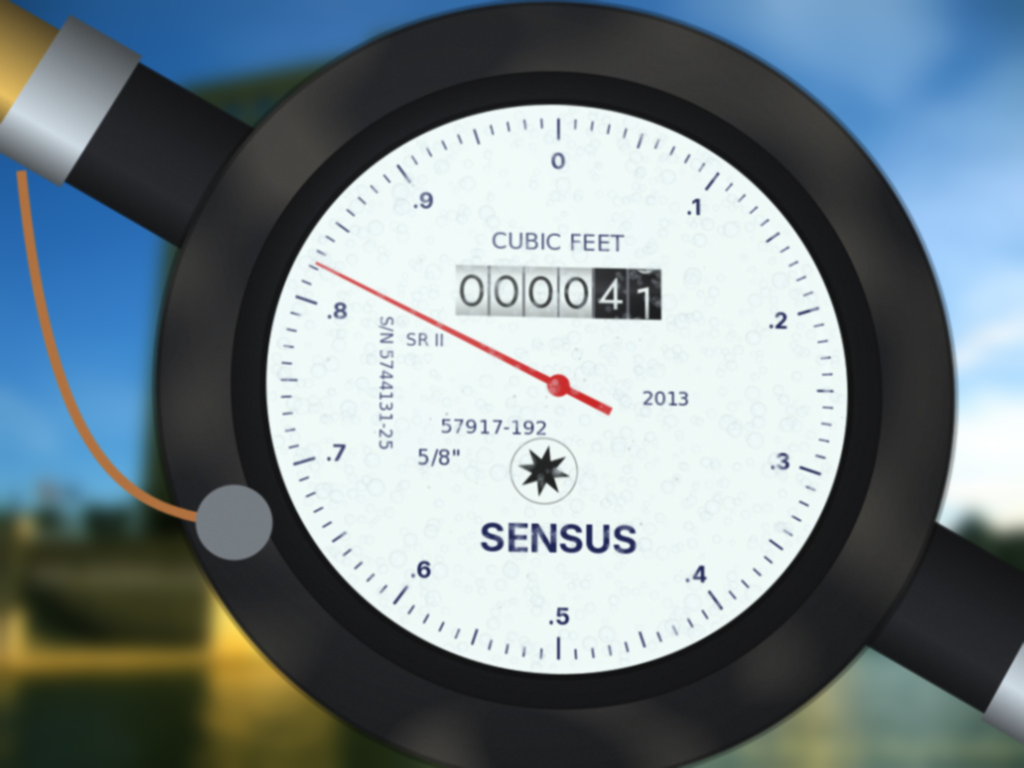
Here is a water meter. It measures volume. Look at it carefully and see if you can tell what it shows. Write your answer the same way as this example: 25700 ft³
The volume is 40.82 ft³
